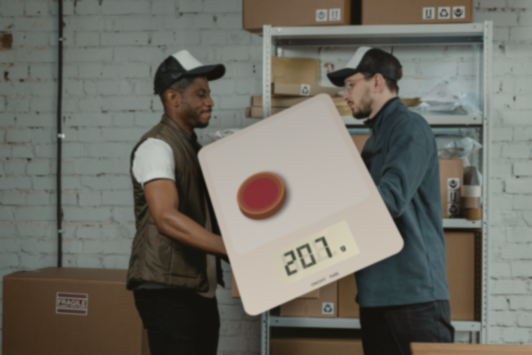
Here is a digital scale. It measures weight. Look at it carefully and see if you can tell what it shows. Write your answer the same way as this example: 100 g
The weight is 207 g
